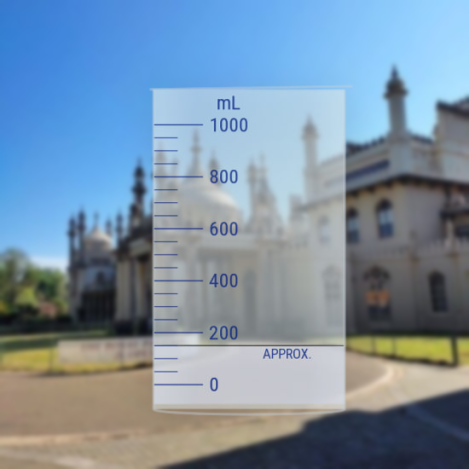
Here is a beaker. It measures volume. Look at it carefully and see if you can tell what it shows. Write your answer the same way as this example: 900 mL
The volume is 150 mL
